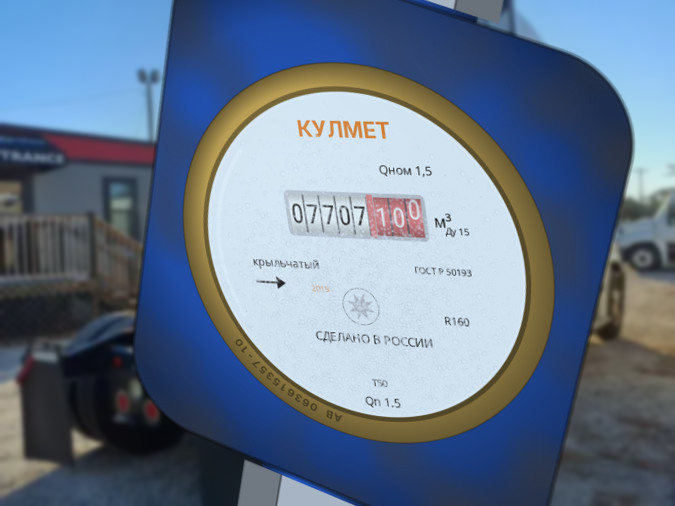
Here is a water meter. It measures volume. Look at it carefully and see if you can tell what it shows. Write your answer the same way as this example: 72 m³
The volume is 7707.100 m³
